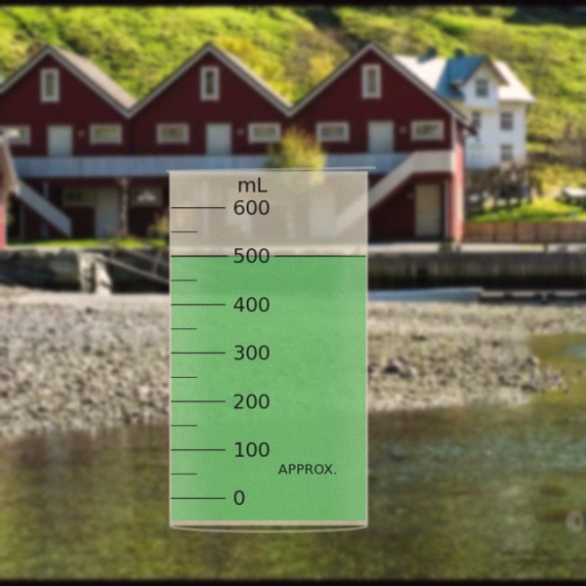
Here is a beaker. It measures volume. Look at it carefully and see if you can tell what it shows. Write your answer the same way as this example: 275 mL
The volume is 500 mL
